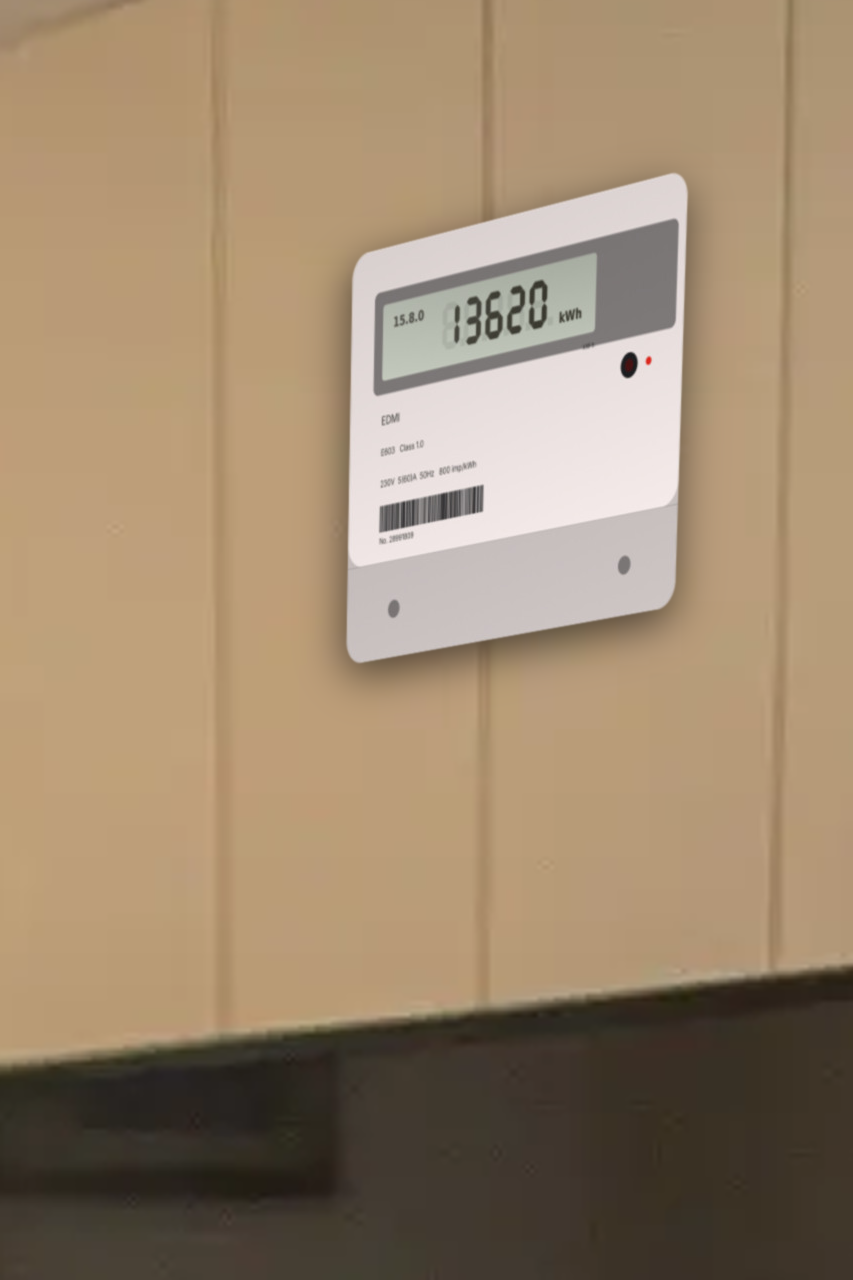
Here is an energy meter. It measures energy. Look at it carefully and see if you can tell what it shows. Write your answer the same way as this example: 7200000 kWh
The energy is 13620 kWh
